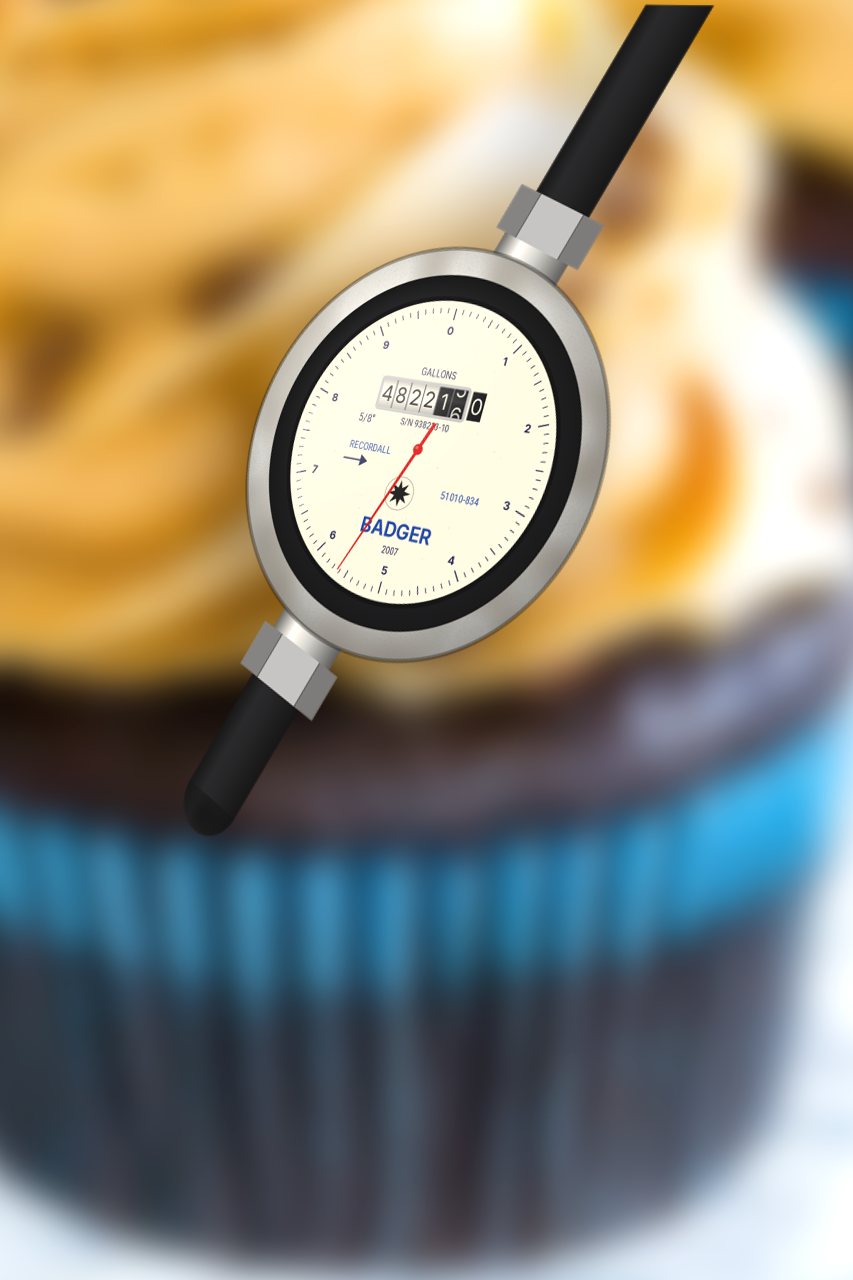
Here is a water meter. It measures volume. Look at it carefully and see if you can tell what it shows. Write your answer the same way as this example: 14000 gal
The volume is 4822155.6 gal
